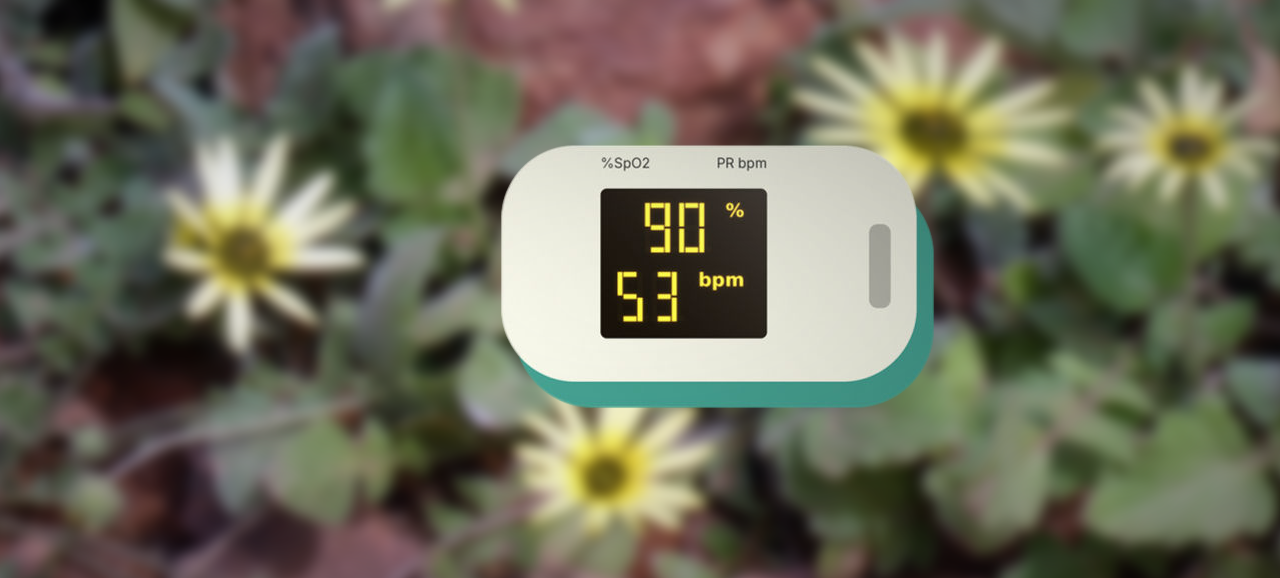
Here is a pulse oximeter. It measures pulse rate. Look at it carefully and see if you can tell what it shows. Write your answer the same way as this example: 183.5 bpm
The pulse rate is 53 bpm
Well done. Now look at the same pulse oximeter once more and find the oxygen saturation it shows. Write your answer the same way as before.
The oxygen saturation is 90 %
